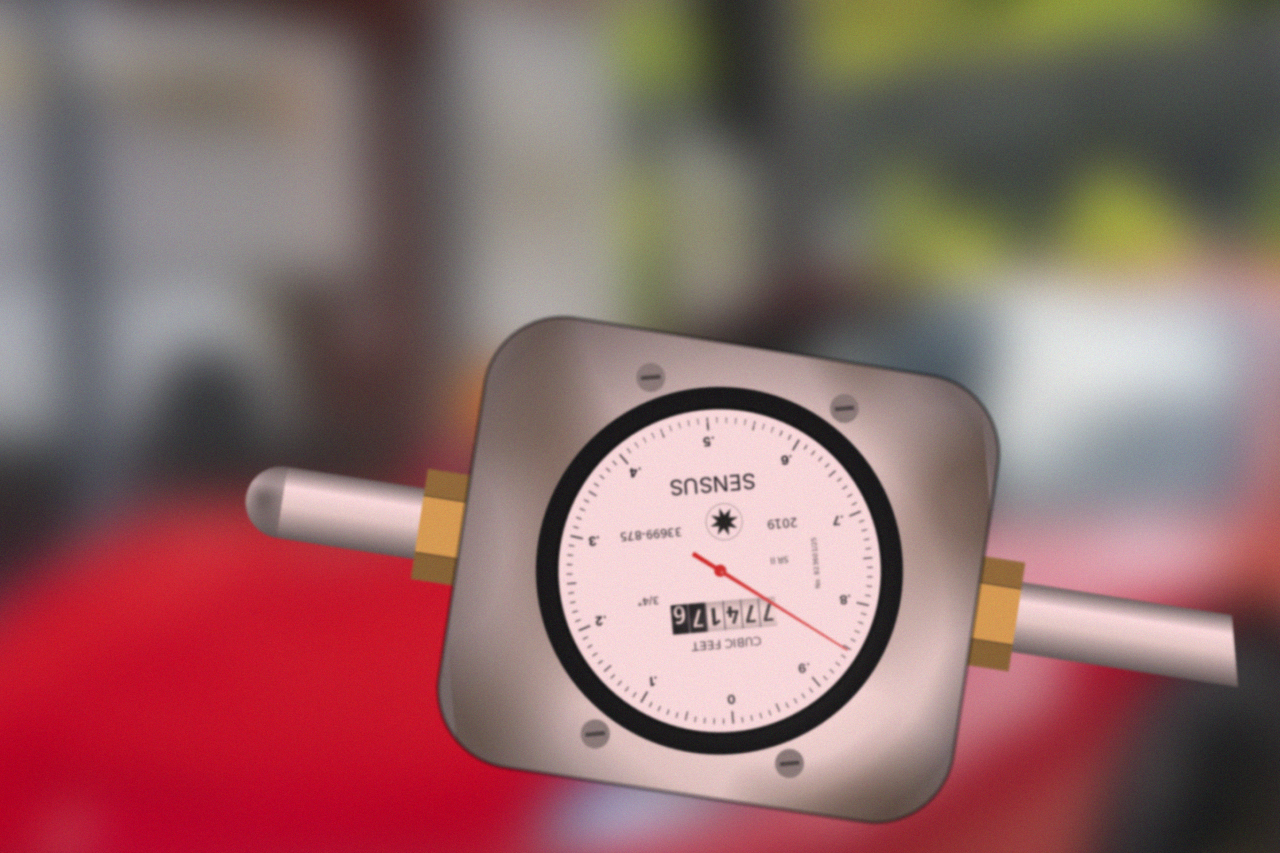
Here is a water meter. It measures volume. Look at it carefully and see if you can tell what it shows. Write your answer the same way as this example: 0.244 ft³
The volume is 774175.85 ft³
